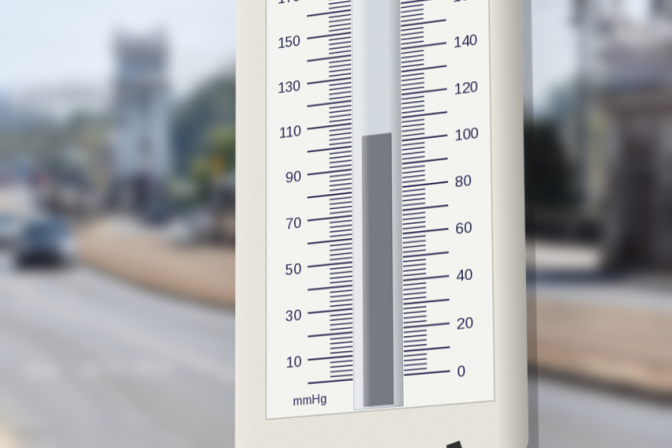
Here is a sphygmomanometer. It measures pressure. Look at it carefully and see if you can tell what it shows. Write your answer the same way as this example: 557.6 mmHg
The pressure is 104 mmHg
